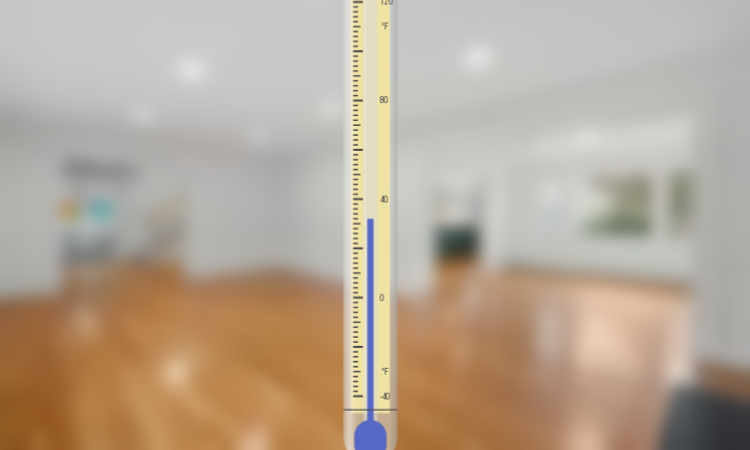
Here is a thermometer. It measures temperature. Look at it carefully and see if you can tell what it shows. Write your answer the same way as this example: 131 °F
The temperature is 32 °F
